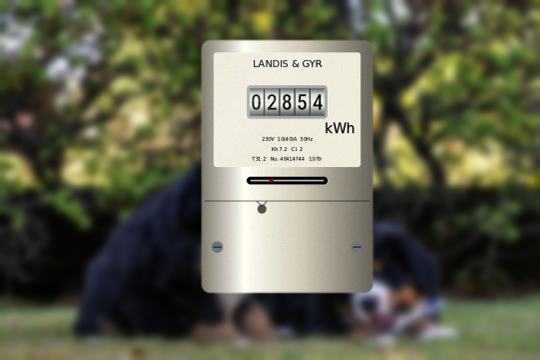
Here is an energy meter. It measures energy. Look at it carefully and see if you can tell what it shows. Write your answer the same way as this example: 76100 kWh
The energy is 2854 kWh
